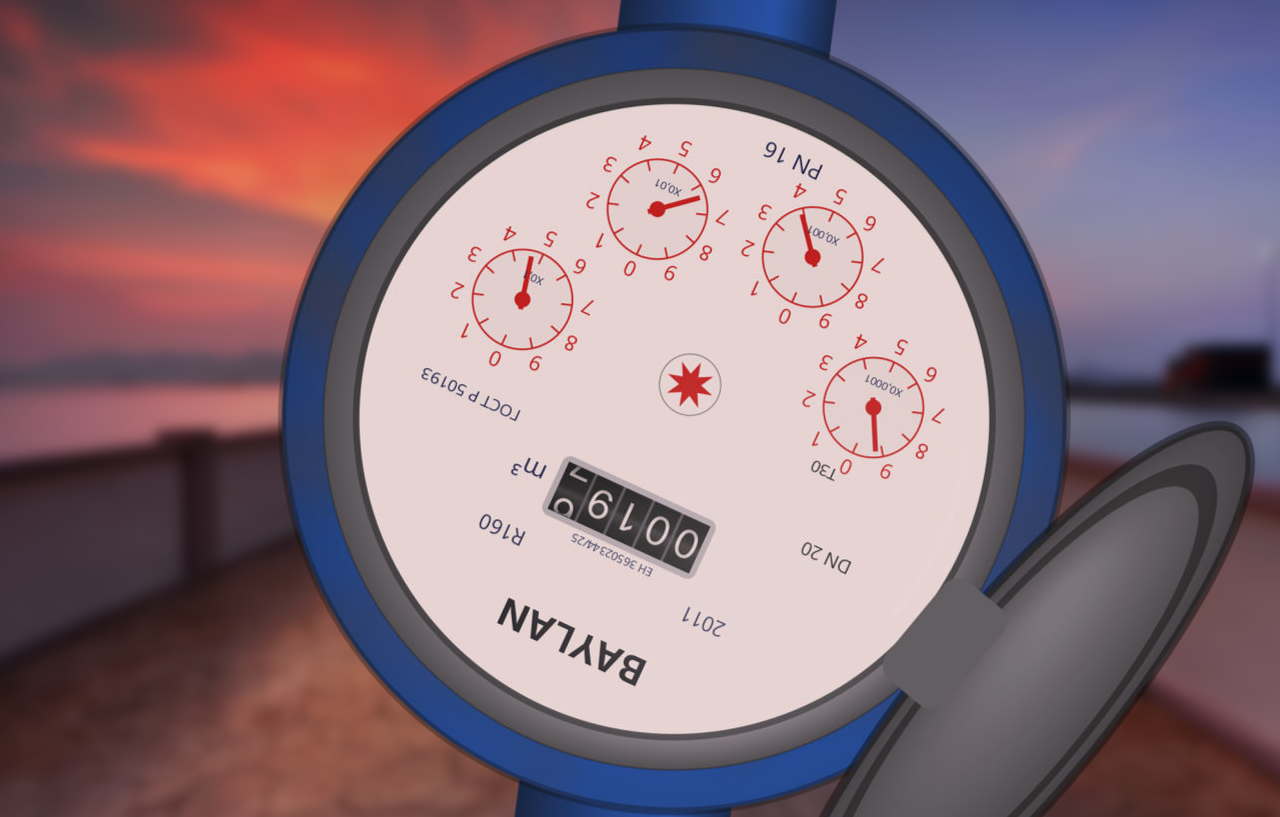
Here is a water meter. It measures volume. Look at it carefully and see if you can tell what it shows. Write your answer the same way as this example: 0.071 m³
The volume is 196.4639 m³
